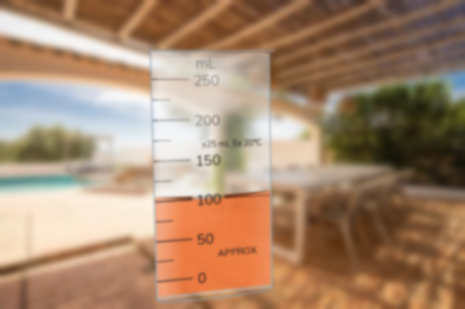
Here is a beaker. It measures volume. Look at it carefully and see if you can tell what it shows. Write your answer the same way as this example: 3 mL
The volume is 100 mL
